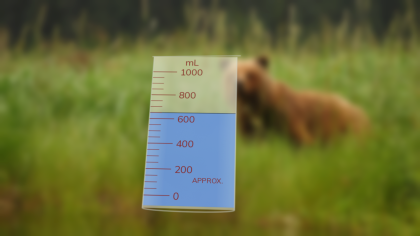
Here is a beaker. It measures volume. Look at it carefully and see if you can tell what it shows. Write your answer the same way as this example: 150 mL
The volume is 650 mL
